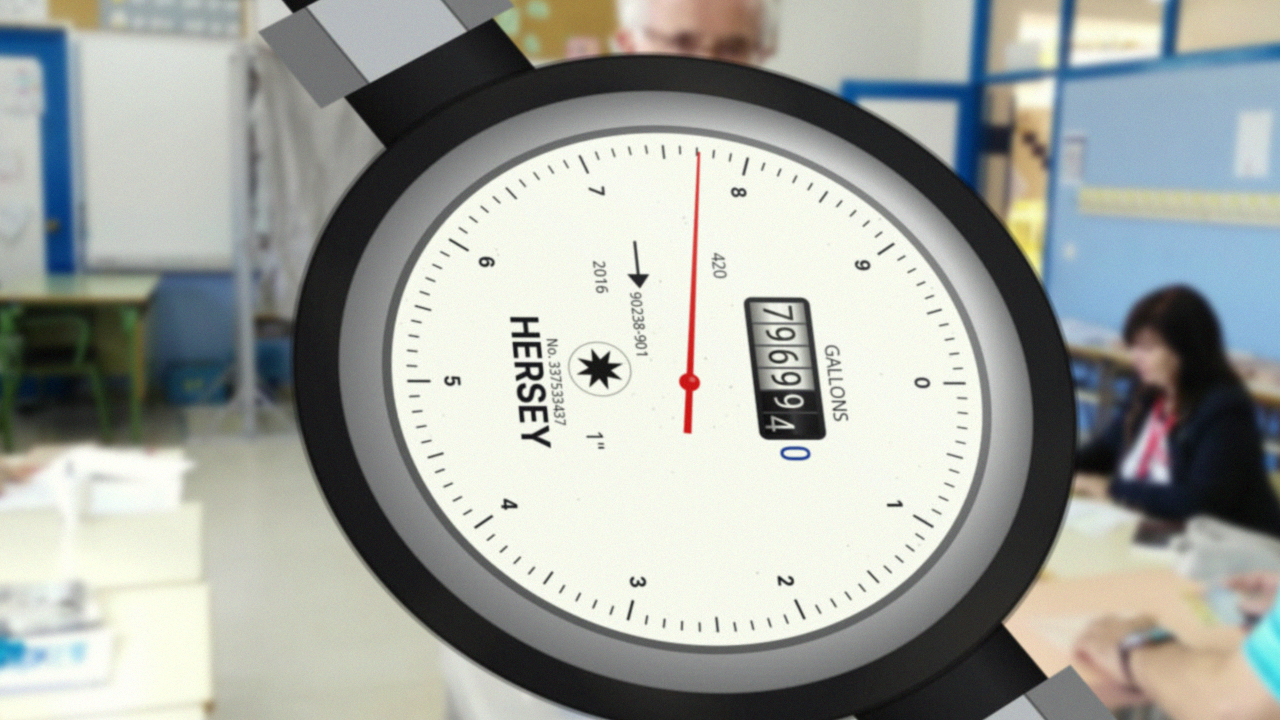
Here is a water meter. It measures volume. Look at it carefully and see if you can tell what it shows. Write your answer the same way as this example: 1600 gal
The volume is 7969937.7 gal
